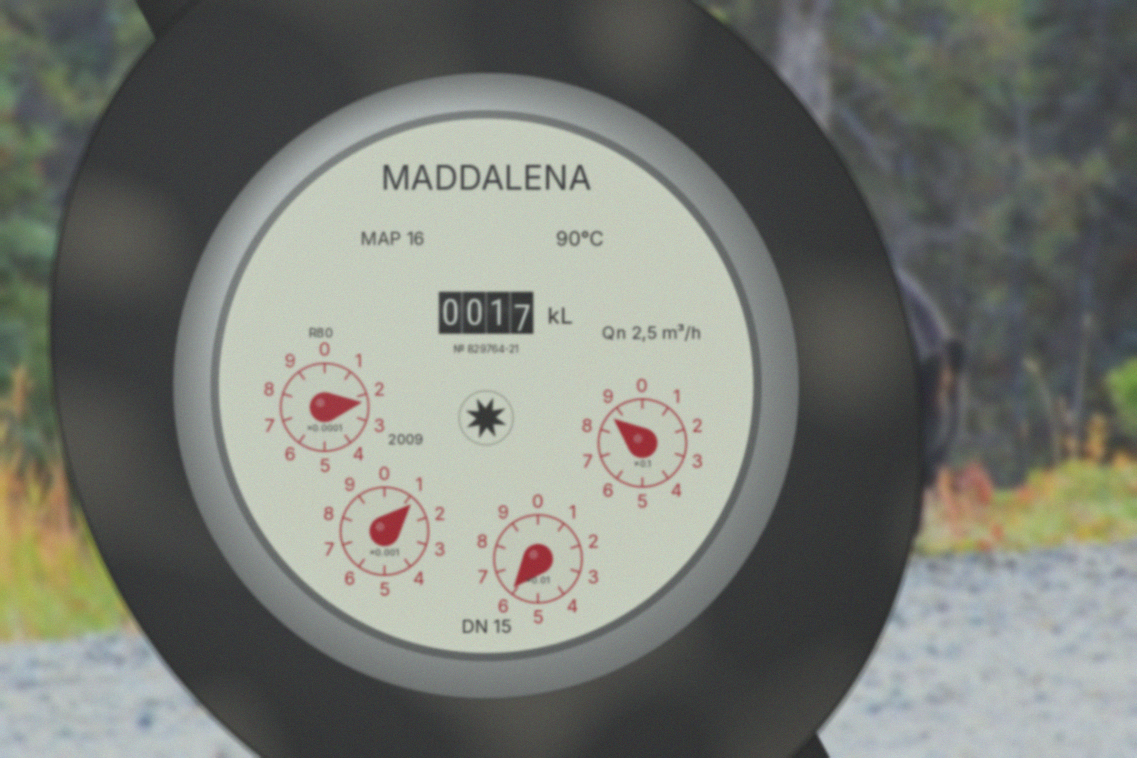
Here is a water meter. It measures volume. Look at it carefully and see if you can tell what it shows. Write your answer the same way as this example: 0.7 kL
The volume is 16.8612 kL
